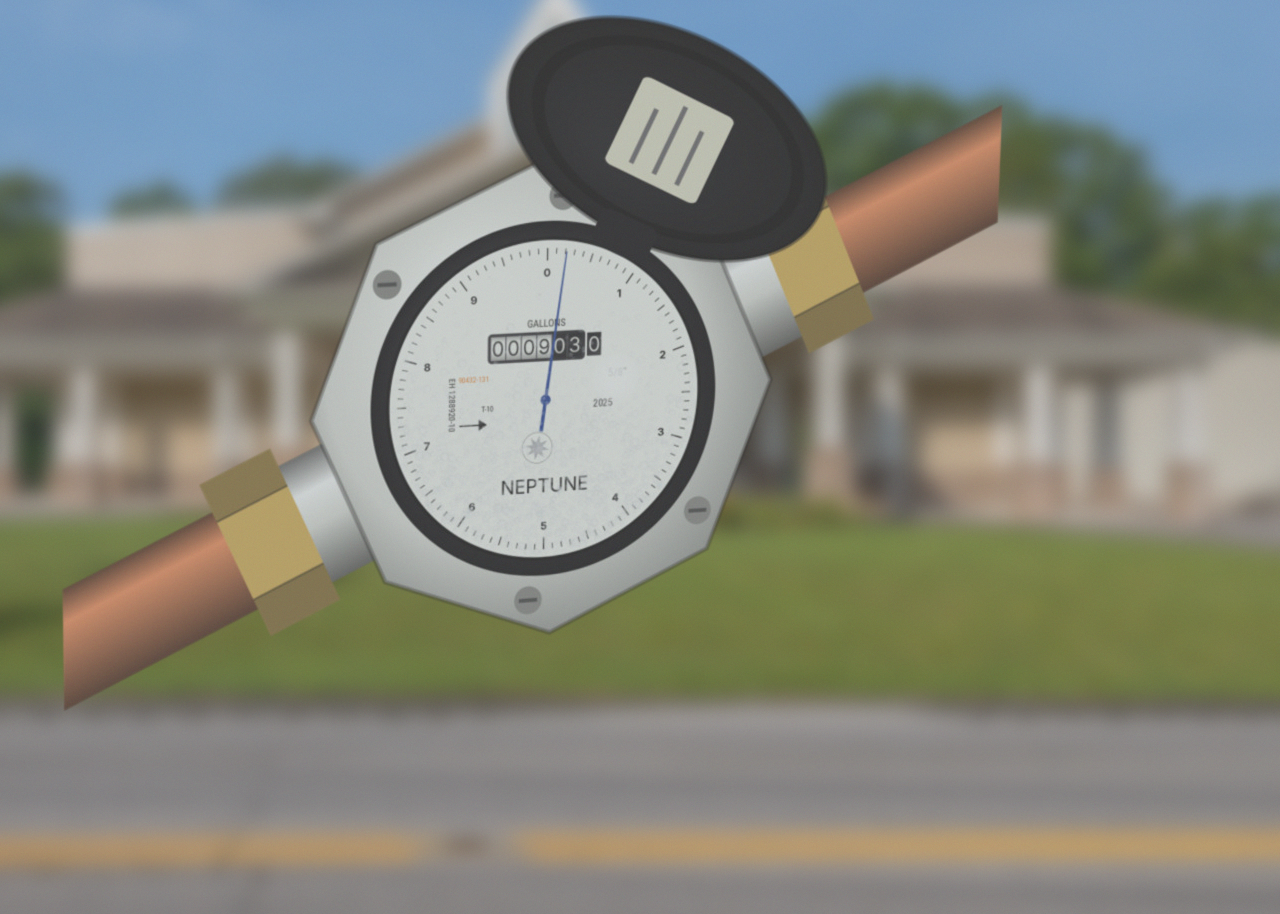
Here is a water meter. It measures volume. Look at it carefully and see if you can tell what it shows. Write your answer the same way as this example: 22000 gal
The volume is 9030.2 gal
